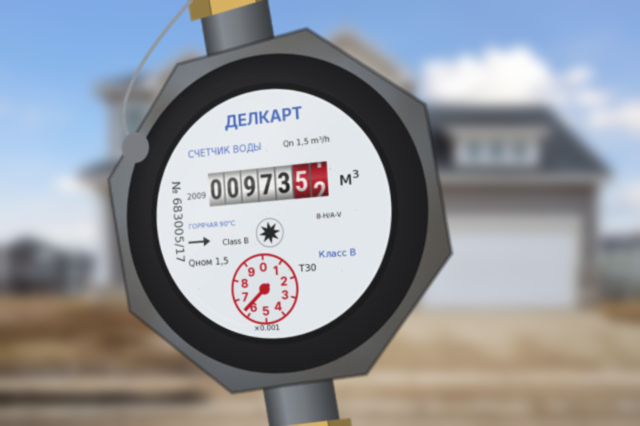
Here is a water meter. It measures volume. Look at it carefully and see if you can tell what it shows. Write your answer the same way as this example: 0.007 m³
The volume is 973.516 m³
